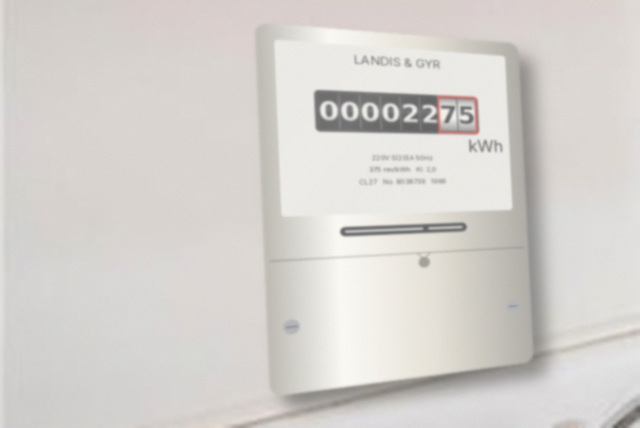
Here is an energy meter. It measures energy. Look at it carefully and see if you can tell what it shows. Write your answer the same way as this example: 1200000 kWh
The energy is 22.75 kWh
